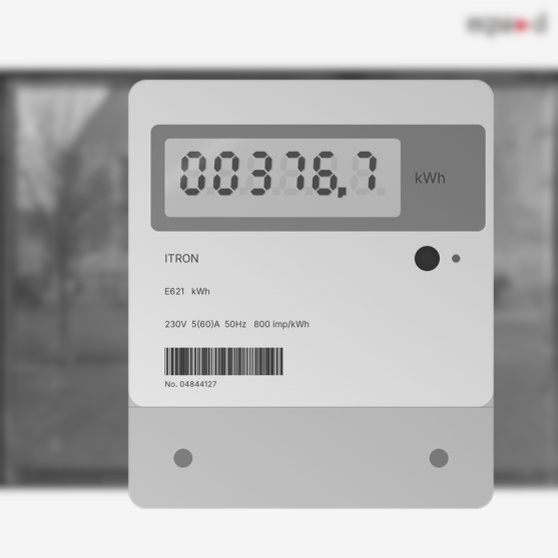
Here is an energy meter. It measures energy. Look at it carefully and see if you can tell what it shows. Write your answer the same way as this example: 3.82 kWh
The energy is 376.7 kWh
